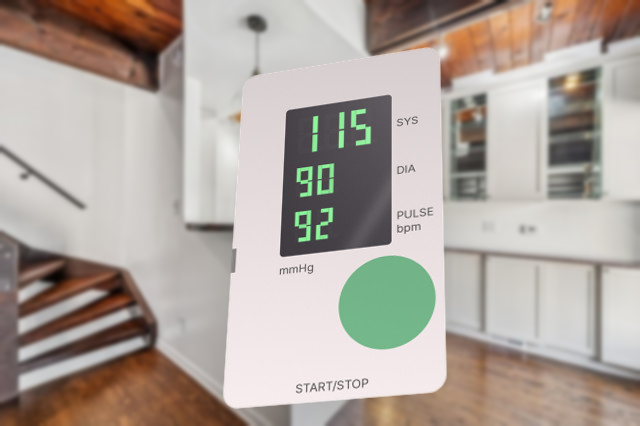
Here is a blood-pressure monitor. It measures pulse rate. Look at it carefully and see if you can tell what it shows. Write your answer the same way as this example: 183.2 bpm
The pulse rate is 92 bpm
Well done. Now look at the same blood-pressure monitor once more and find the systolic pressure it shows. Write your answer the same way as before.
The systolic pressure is 115 mmHg
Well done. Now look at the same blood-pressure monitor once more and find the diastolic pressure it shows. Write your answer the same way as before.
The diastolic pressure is 90 mmHg
